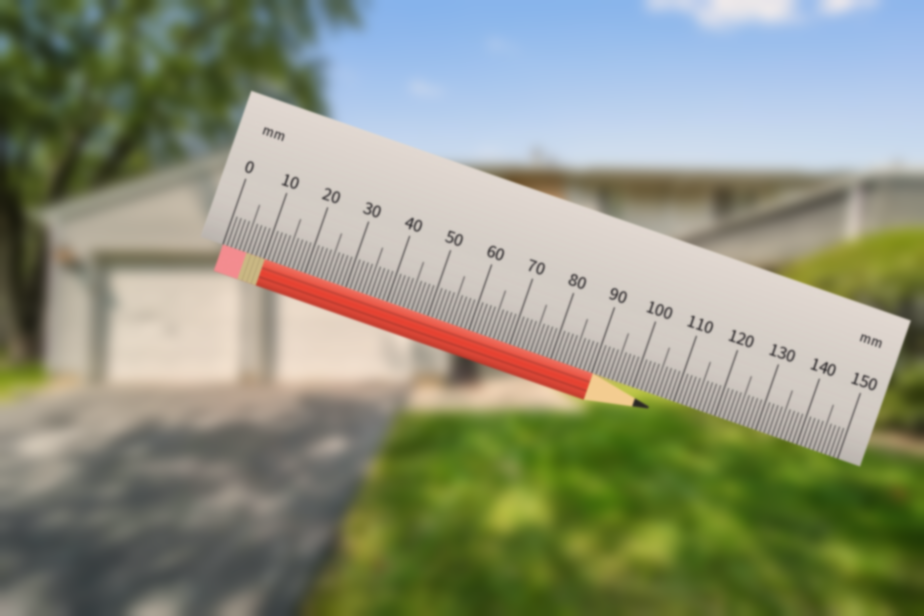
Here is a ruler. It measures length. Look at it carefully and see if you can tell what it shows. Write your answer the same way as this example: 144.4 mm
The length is 105 mm
